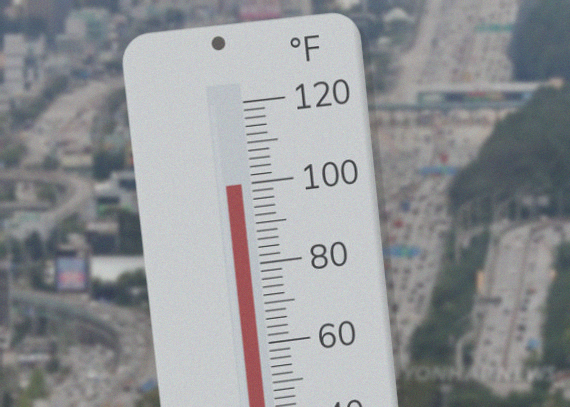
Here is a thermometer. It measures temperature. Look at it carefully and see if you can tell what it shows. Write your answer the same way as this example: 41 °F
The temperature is 100 °F
